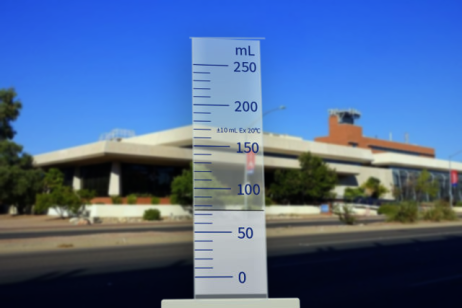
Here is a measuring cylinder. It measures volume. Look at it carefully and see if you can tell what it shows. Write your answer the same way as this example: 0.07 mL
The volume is 75 mL
